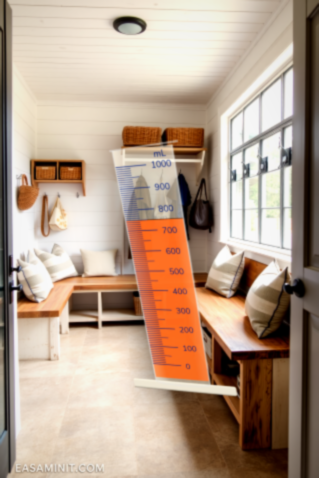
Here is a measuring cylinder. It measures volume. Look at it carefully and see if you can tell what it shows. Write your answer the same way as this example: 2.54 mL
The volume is 750 mL
